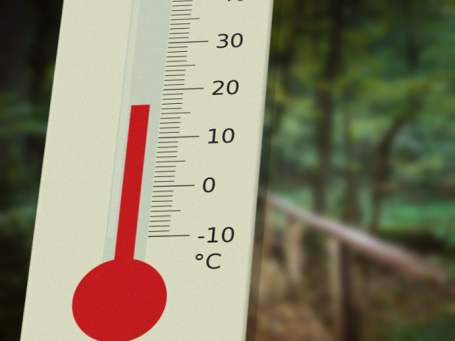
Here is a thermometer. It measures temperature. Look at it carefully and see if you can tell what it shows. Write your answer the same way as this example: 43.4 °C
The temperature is 17 °C
